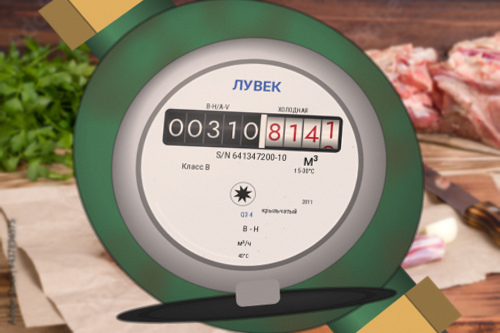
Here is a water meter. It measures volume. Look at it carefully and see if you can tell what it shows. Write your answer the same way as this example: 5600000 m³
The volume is 310.8141 m³
